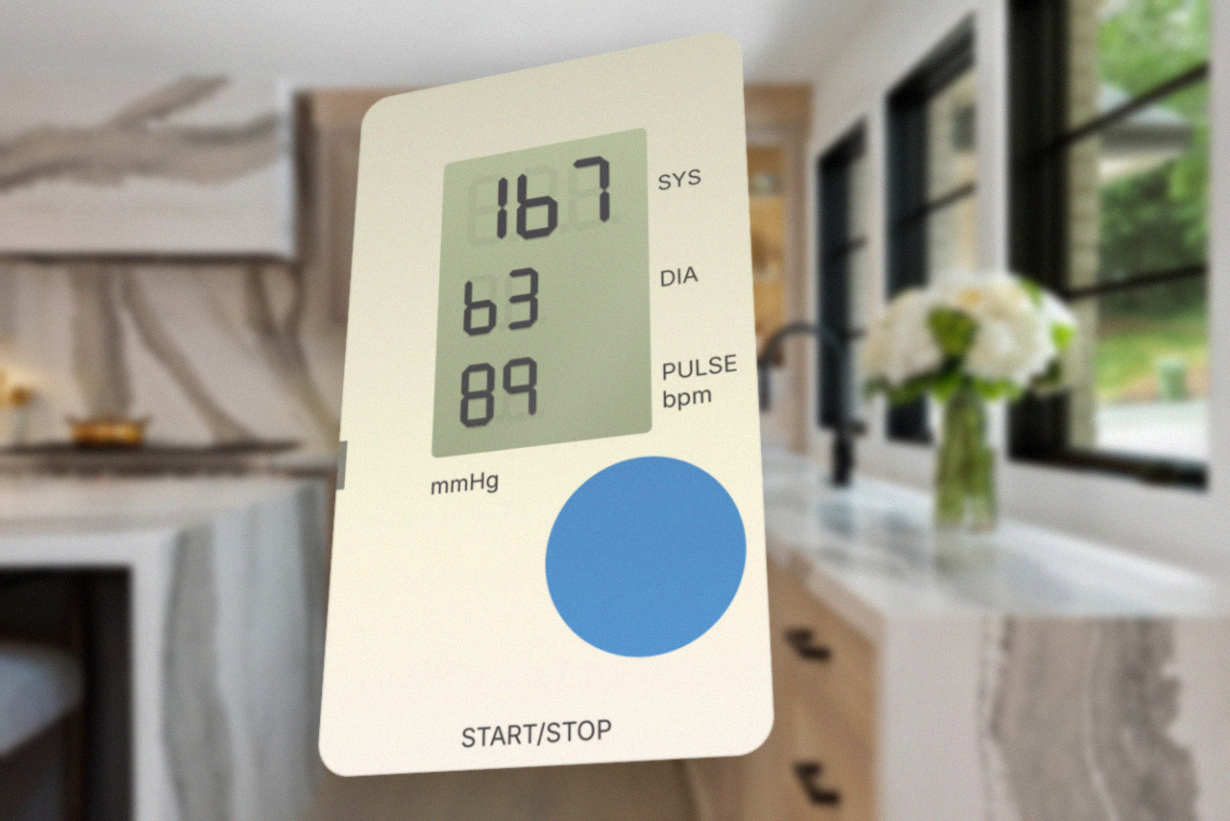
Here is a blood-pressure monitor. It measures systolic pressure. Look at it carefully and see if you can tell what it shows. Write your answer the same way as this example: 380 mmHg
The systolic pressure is 167 mmHg
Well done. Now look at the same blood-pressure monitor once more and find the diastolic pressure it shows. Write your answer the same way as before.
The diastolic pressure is 63 mmHg
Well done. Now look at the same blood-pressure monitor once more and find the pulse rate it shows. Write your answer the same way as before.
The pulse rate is 89 bpm
